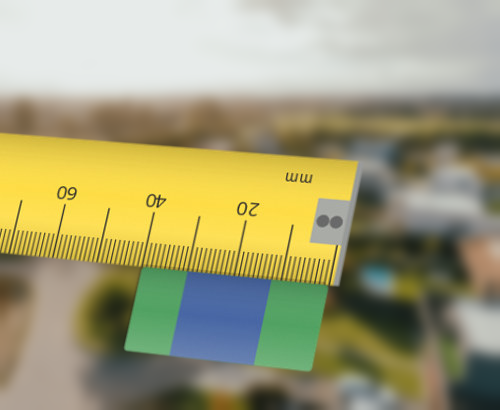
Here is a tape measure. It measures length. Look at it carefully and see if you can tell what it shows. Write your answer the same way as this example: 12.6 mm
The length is 40 mm
